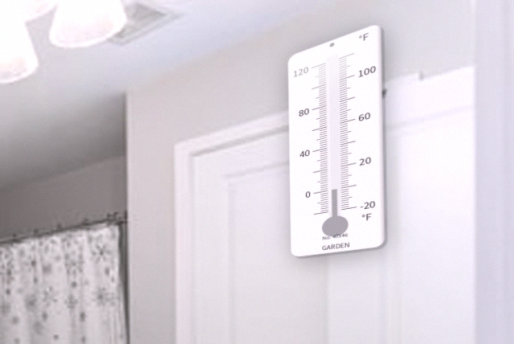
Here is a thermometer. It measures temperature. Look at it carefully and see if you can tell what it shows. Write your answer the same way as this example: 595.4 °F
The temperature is 0 °F
